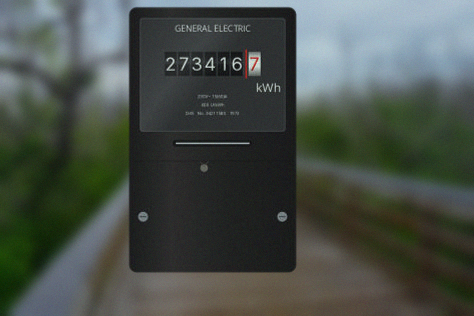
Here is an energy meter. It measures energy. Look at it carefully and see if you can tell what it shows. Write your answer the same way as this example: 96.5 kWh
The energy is 273416.7 kWh
